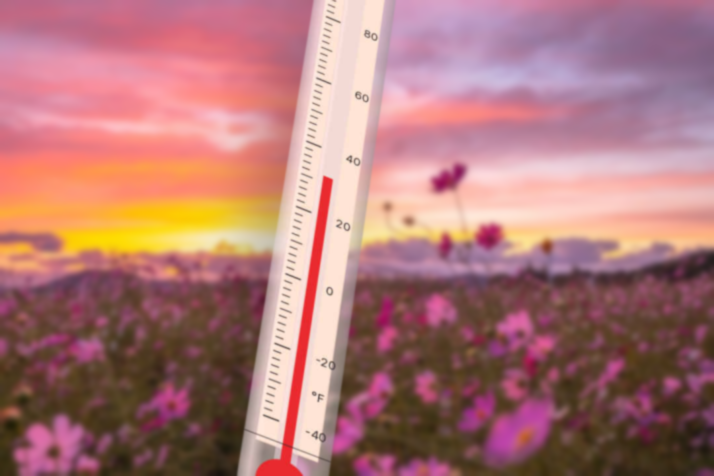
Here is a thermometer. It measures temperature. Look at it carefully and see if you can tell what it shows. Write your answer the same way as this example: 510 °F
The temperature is 32 °F
